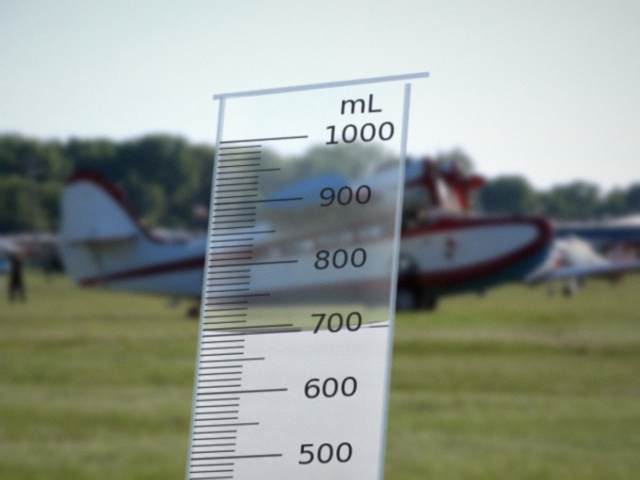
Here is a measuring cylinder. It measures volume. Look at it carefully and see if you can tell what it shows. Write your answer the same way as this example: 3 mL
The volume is 690 mL
